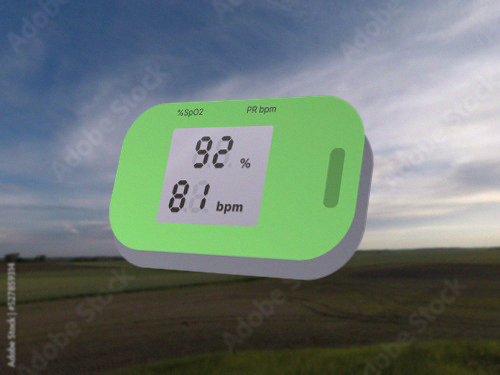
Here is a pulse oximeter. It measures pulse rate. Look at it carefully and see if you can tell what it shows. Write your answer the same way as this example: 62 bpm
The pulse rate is 81 bpm
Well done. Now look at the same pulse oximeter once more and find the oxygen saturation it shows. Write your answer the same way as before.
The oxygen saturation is 92 %
